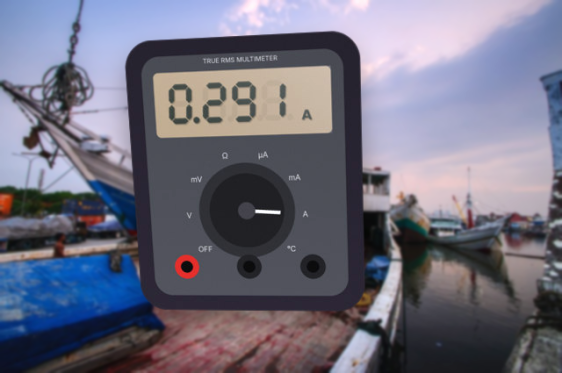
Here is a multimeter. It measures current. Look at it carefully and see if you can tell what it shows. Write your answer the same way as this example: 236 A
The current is 0.291 A
